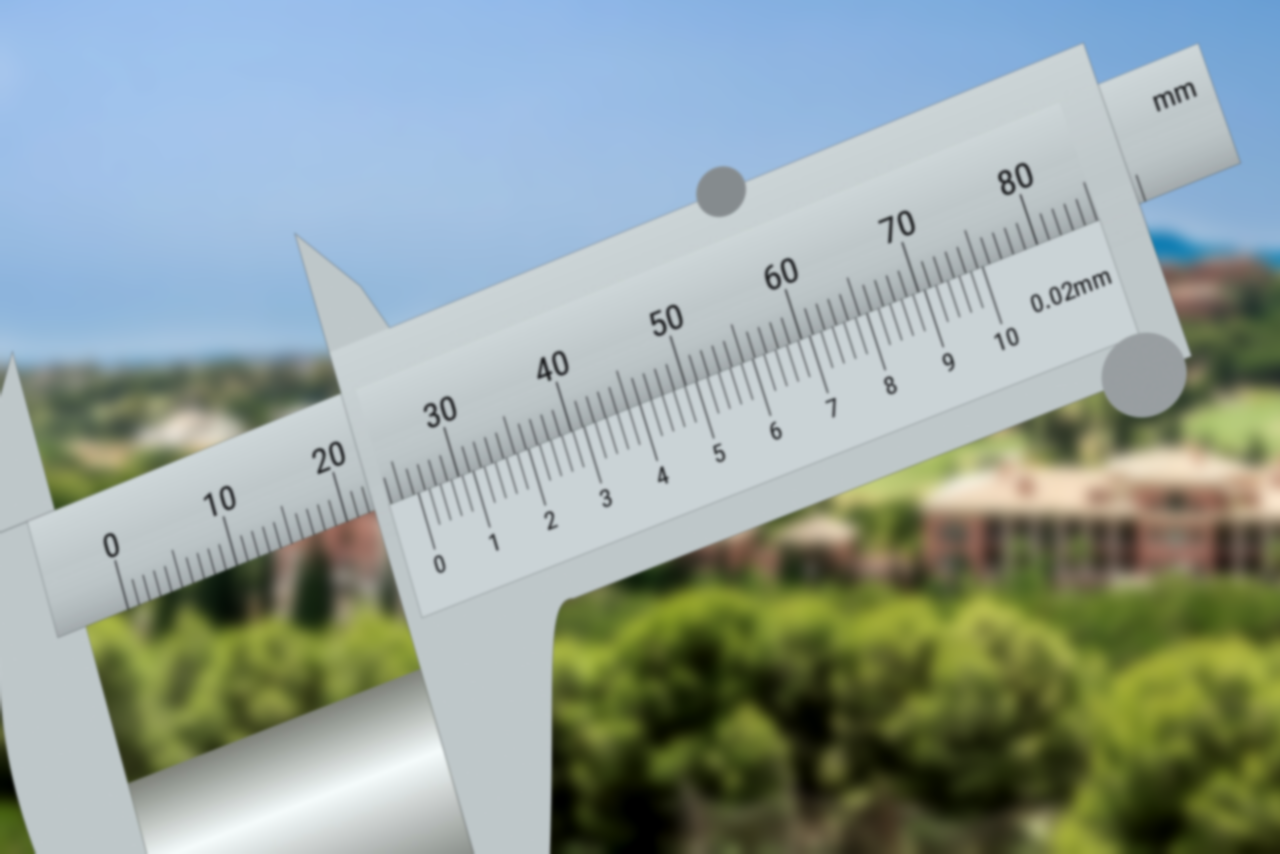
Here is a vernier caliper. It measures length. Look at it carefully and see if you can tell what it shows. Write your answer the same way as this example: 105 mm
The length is 26.4 mm
